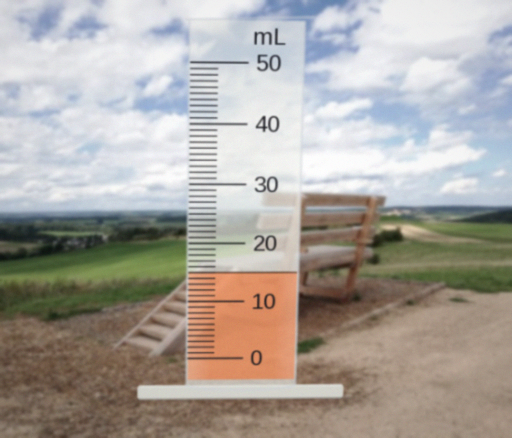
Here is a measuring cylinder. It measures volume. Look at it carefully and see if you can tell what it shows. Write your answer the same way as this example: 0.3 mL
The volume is 15 mL
